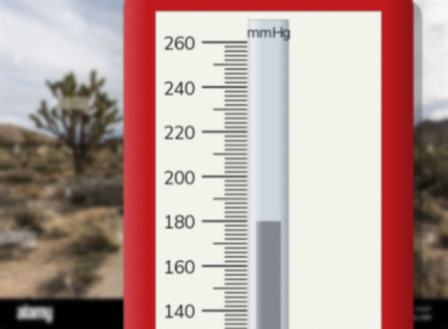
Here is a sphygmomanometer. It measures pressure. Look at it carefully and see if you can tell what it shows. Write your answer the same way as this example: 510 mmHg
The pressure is 180 mmHg
